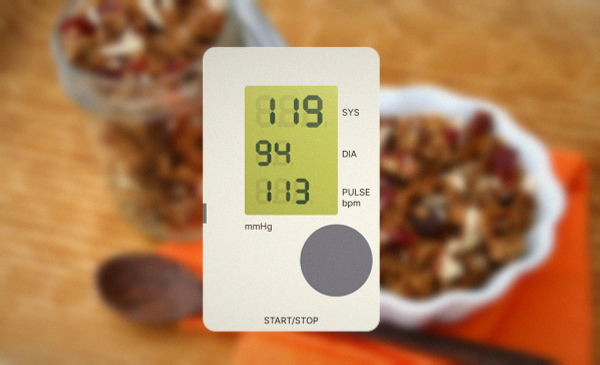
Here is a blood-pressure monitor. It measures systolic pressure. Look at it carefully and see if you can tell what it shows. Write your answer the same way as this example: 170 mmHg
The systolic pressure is 119 mmHg
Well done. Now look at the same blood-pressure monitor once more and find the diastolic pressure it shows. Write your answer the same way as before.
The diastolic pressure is 94 mmHg
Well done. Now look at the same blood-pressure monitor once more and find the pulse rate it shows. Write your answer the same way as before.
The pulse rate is 113 bpm
